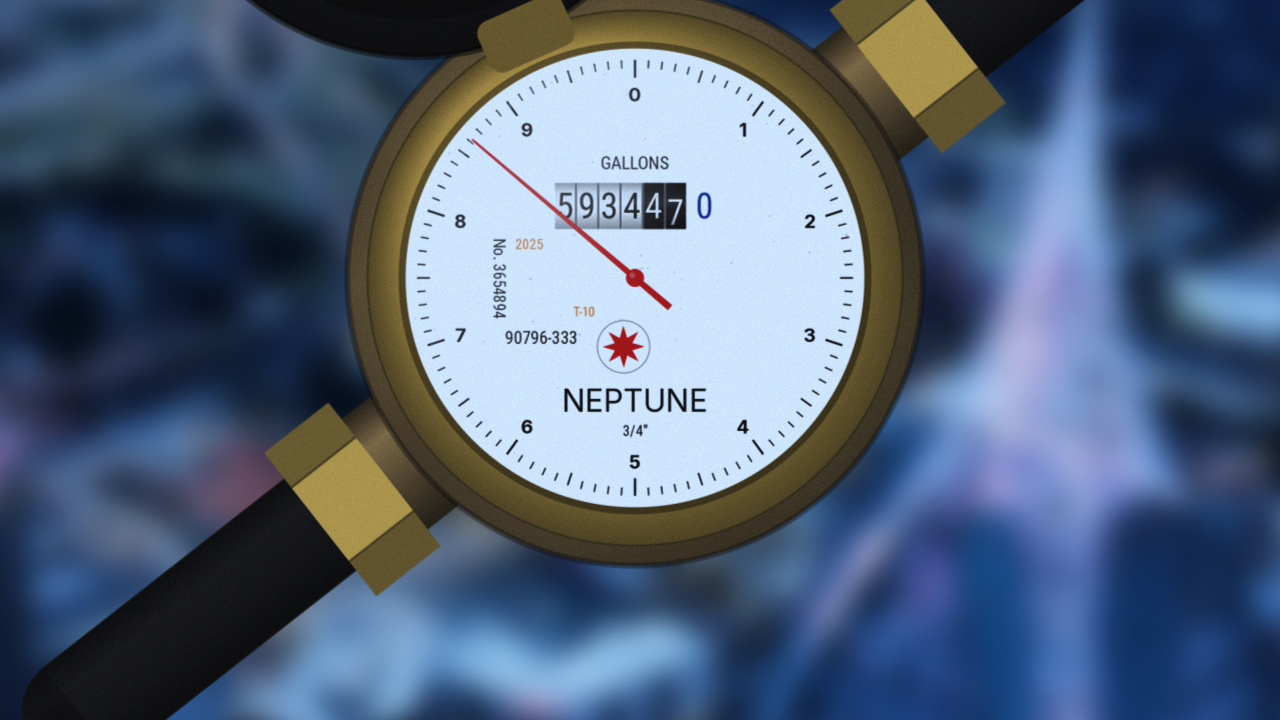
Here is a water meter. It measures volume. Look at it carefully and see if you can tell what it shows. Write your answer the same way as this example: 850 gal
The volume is 5934468.6 gal
